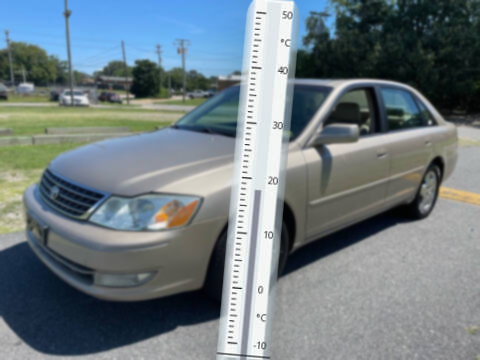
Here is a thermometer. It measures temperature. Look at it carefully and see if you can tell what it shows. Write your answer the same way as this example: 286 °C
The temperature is 18 °C
